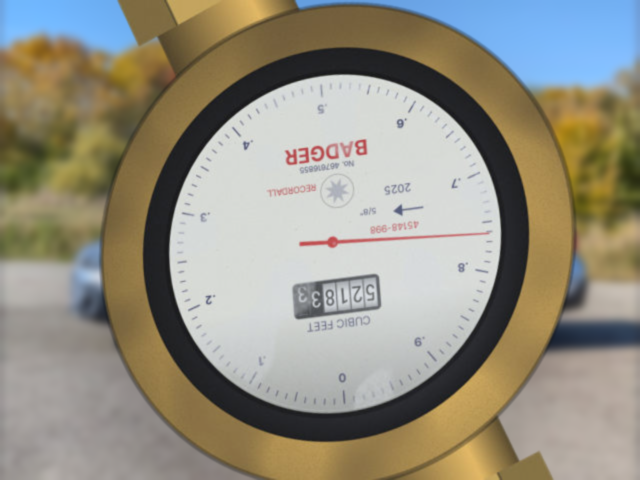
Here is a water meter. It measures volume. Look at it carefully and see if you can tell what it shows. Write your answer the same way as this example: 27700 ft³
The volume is 521832.76 ft³
